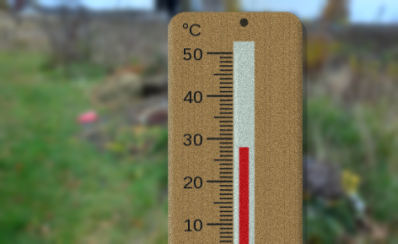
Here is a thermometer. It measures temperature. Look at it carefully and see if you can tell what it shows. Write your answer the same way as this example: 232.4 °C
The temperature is 28 °C
